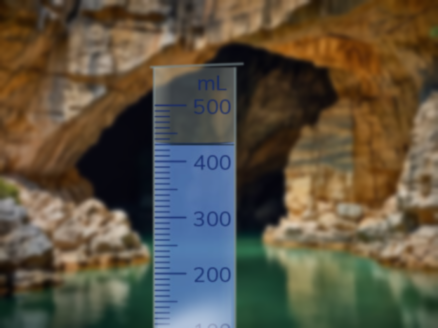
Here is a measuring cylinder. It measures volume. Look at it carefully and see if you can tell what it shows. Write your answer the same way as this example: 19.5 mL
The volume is 430 mL
